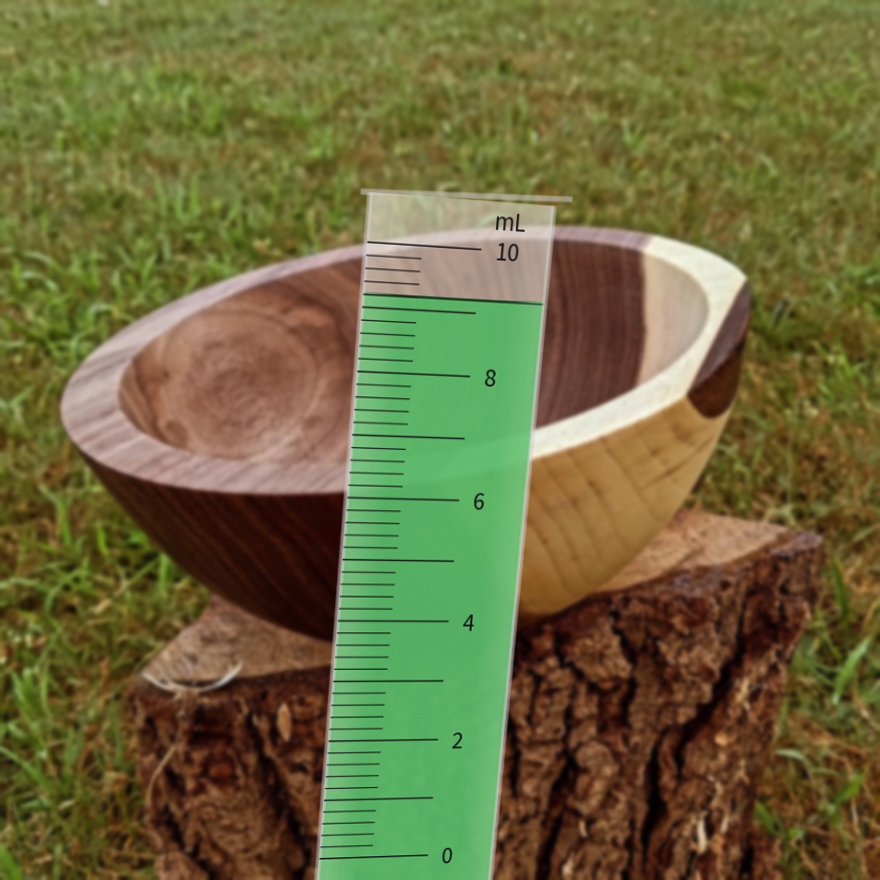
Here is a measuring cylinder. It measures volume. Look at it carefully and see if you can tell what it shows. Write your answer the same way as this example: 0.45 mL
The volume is 9.2 mL
